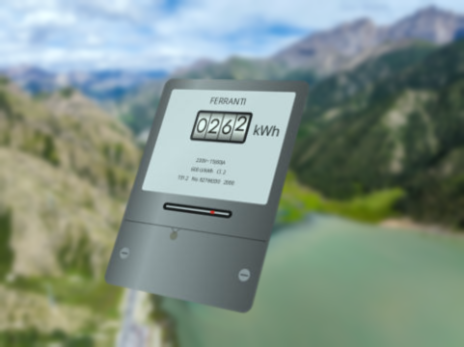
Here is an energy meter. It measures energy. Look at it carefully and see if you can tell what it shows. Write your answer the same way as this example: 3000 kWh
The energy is 262 kWh
